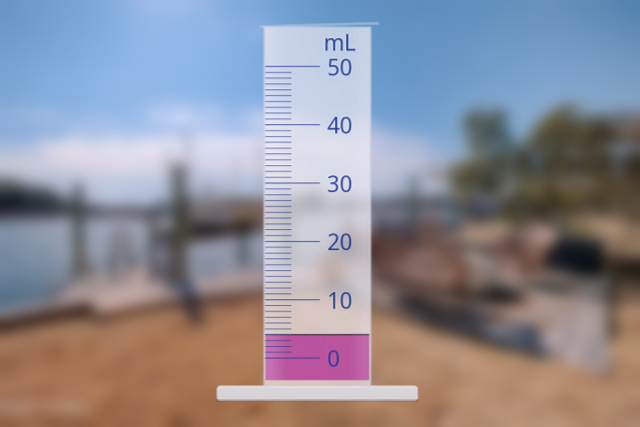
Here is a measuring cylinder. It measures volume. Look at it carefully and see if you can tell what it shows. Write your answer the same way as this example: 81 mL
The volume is 4 mL
